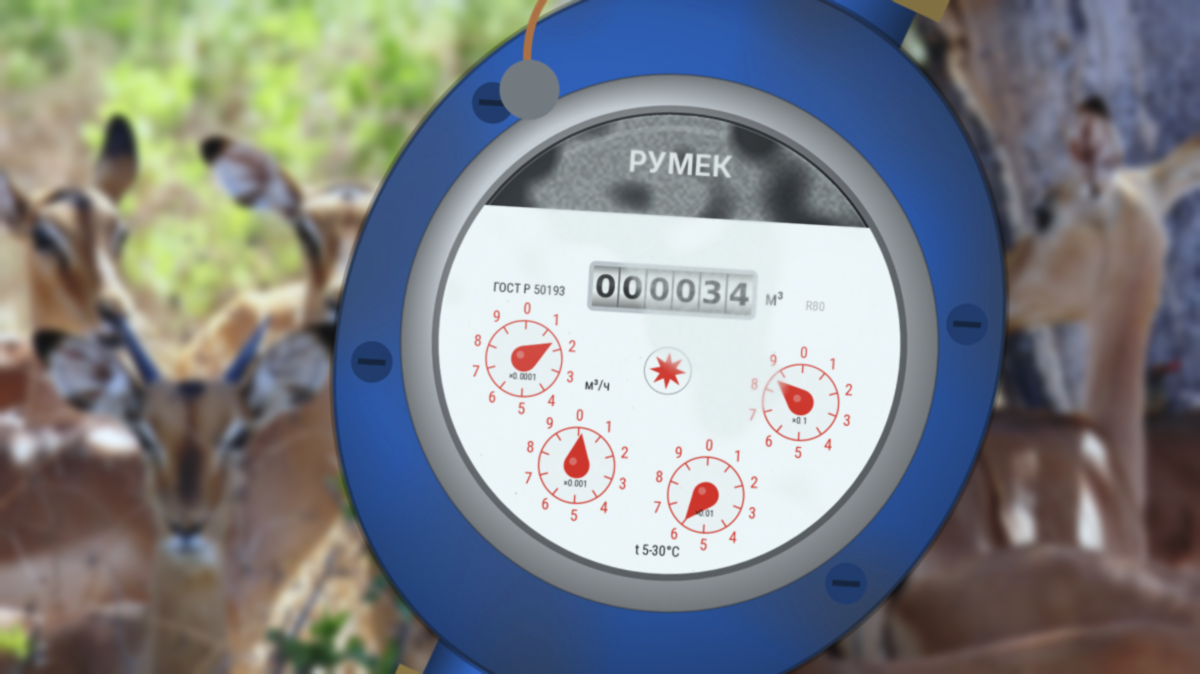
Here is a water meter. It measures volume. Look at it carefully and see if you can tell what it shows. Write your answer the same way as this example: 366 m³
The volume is 34.8601 m³
